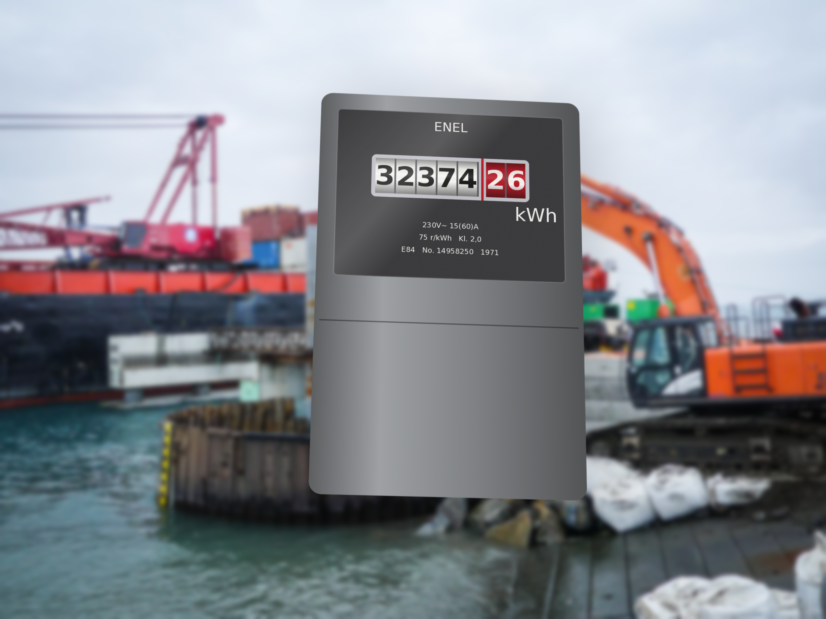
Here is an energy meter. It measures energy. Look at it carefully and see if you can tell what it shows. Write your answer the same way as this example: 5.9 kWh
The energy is 32374.26 kWh
